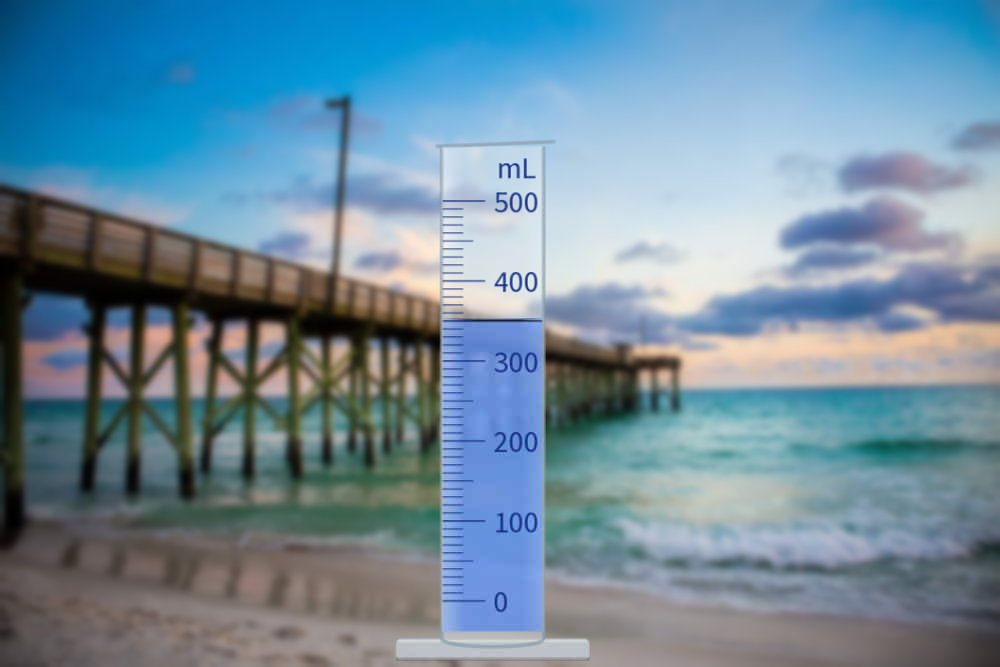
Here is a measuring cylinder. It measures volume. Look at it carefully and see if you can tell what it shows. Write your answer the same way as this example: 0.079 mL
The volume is 350 mL
